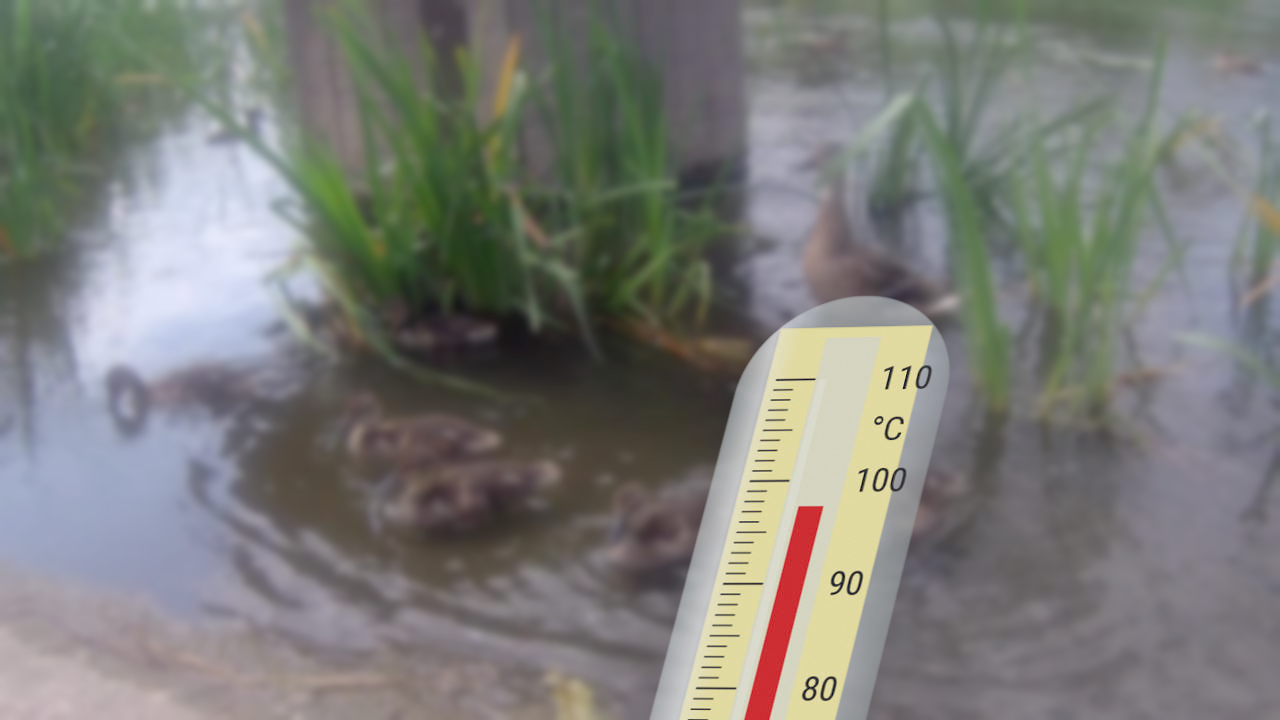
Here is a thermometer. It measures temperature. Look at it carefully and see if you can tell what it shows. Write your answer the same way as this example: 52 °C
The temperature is 97.5 °C
